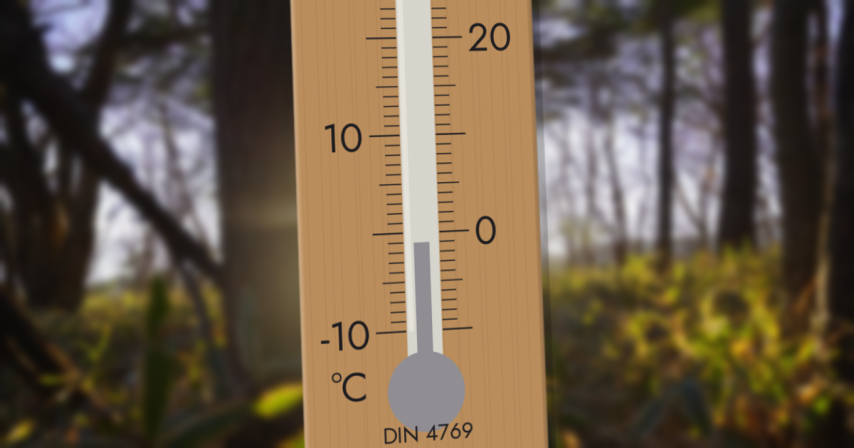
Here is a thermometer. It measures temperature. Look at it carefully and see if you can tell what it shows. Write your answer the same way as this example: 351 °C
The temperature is -1 °C
